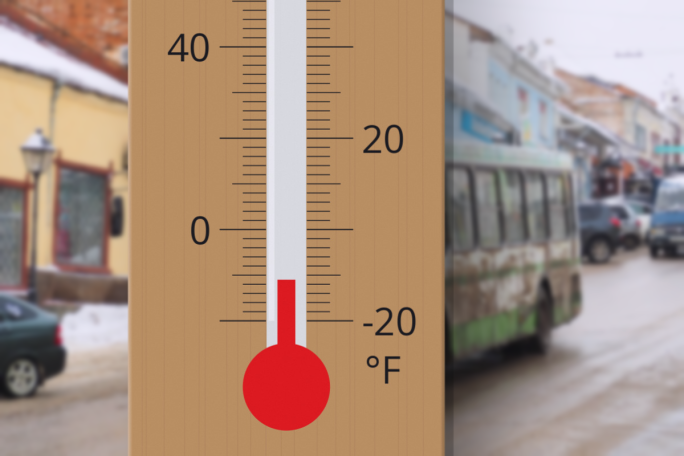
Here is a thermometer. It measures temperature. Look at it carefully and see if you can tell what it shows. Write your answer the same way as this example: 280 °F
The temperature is -11 °F
